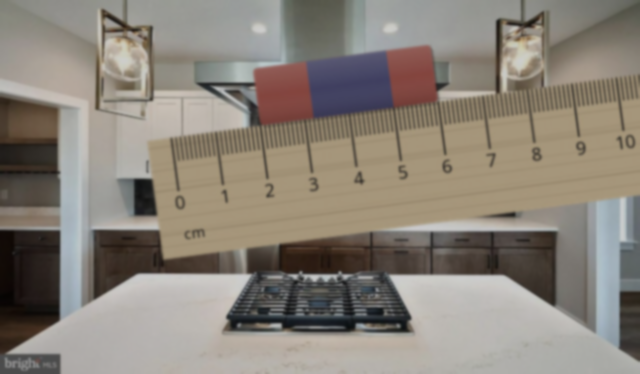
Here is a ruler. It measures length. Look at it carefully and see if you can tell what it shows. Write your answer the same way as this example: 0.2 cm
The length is 4 cm
